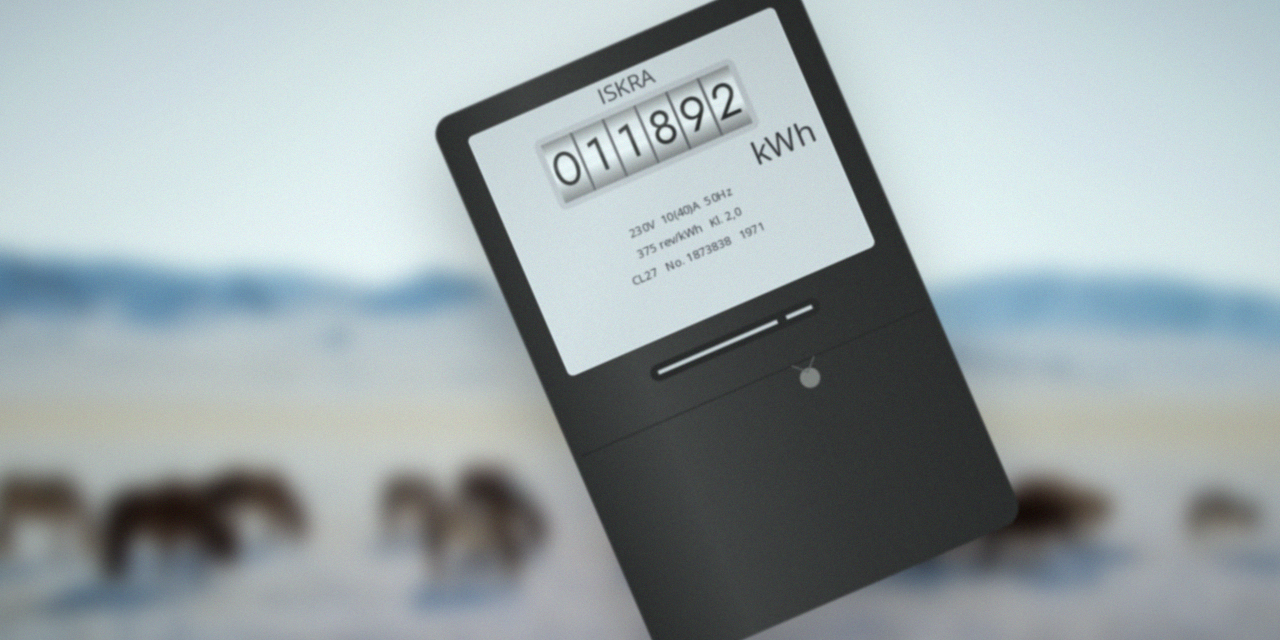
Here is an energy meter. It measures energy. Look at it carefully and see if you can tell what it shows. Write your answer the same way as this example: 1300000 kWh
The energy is 11892 kWh
